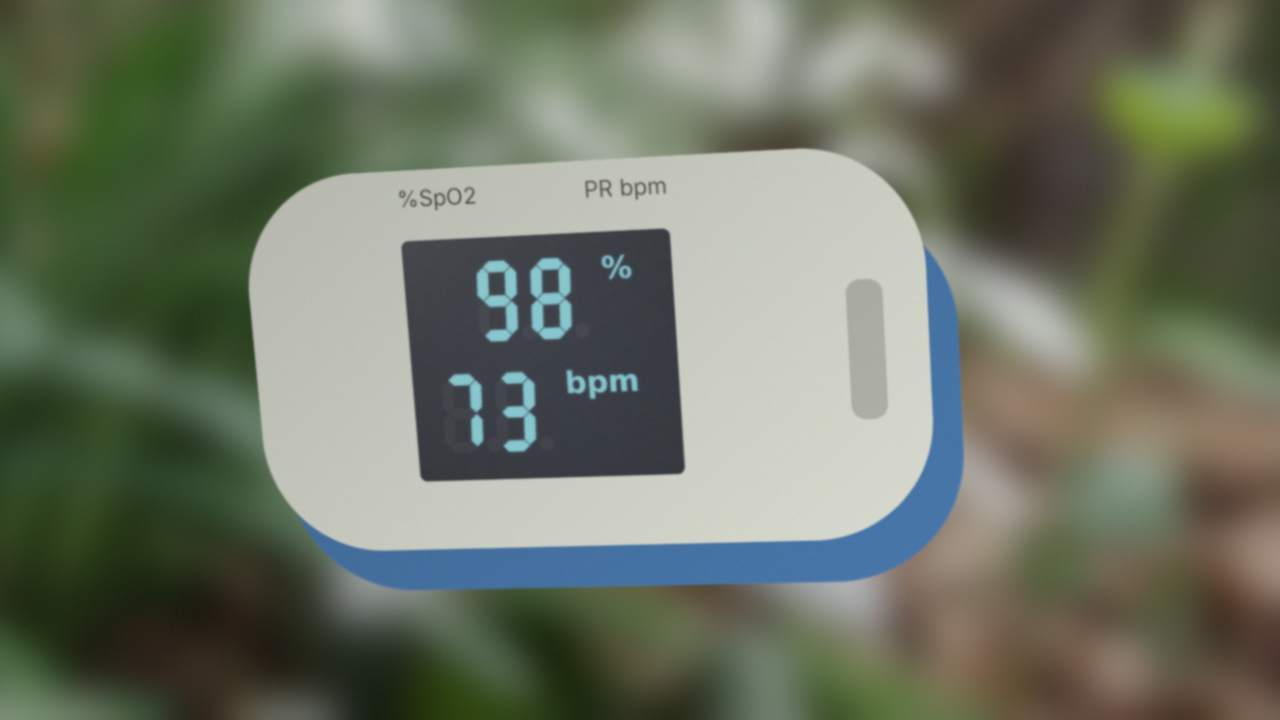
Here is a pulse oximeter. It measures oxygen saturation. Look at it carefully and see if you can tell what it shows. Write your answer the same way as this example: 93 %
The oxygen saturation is 98 %
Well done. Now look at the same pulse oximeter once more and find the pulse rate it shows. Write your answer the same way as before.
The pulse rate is 73 bpm
